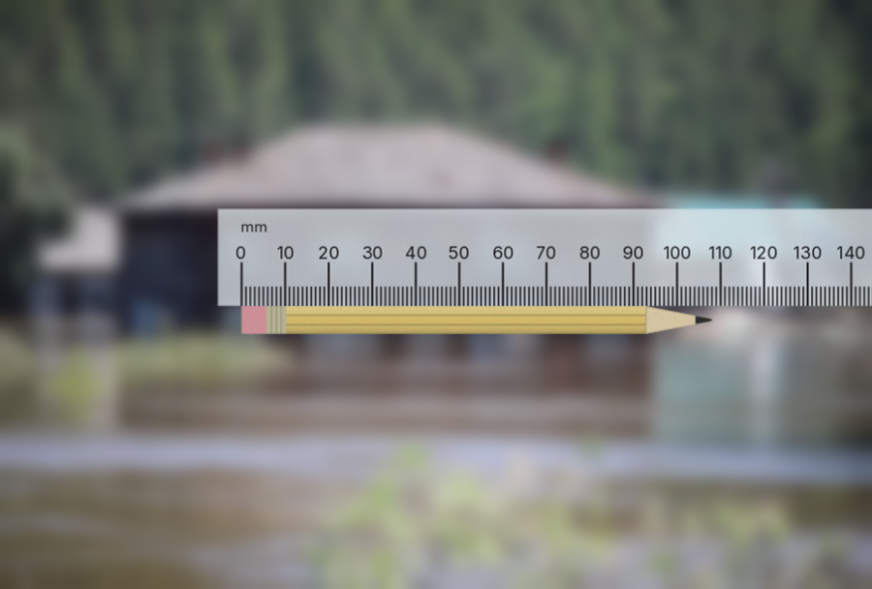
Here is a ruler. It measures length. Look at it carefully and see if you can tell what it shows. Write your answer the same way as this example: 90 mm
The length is 108 mm
